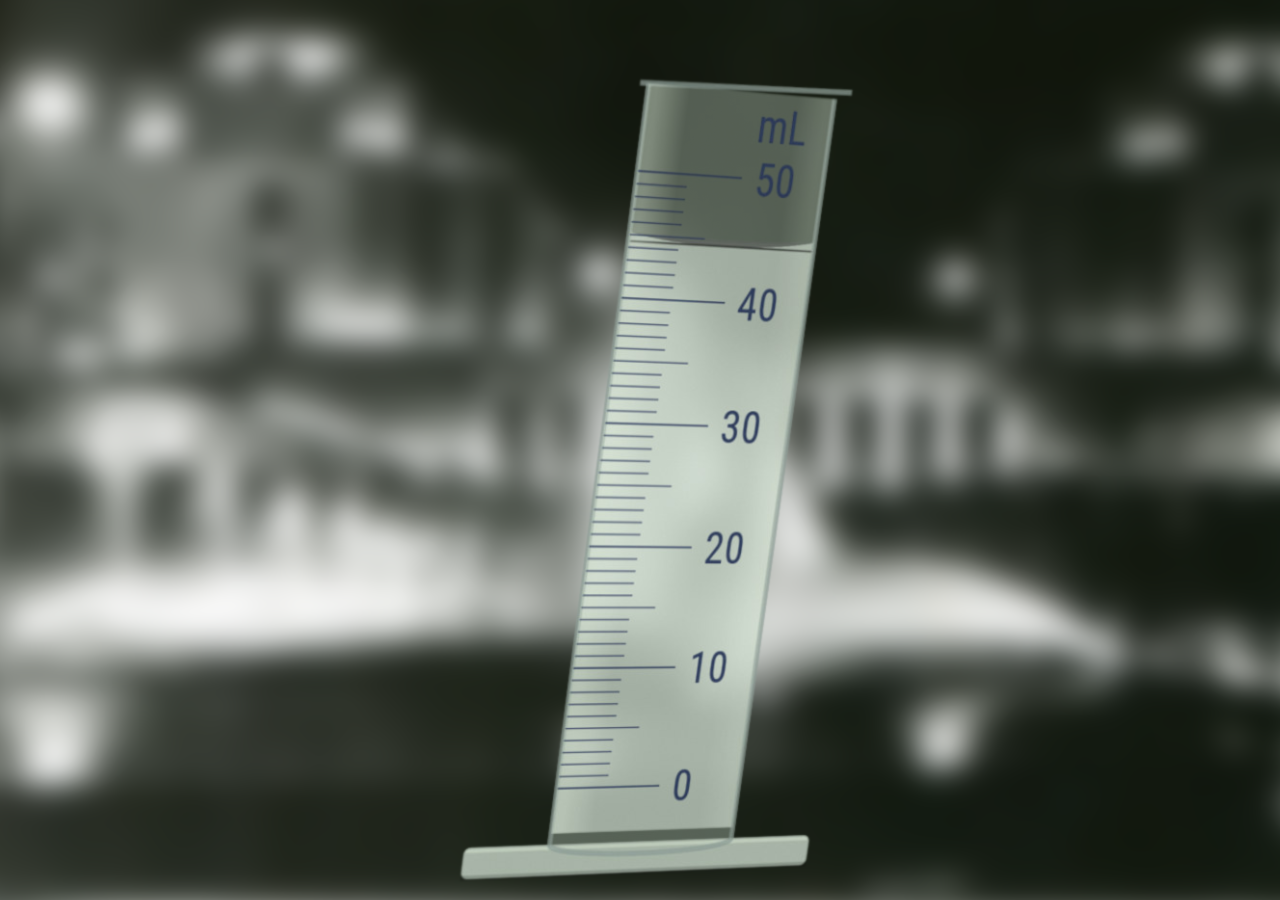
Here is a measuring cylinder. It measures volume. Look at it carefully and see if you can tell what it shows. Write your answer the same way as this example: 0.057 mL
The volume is 44.5 mL
